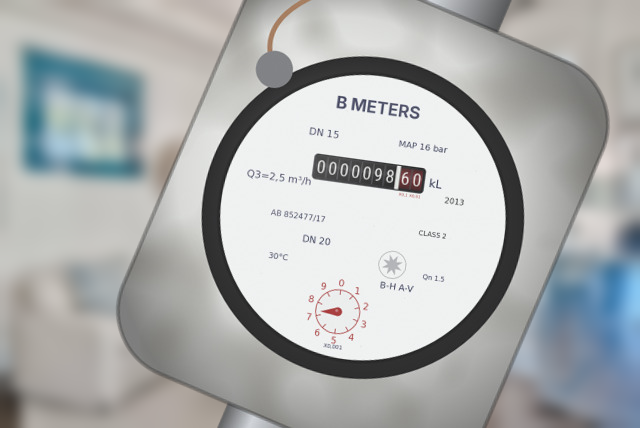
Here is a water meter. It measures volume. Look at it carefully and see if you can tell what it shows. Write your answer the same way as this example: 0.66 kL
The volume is 98.607 kL
